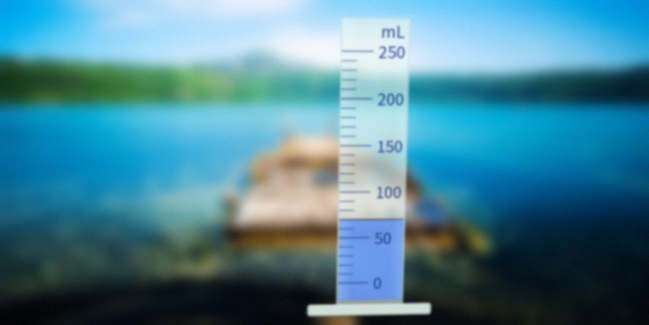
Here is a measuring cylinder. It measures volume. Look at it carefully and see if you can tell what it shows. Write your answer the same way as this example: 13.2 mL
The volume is 70 mL
